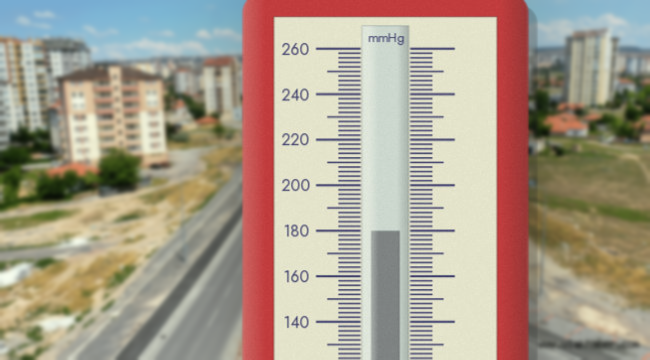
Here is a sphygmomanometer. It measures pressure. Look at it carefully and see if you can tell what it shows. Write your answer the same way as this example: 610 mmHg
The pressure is 180 mmHg
